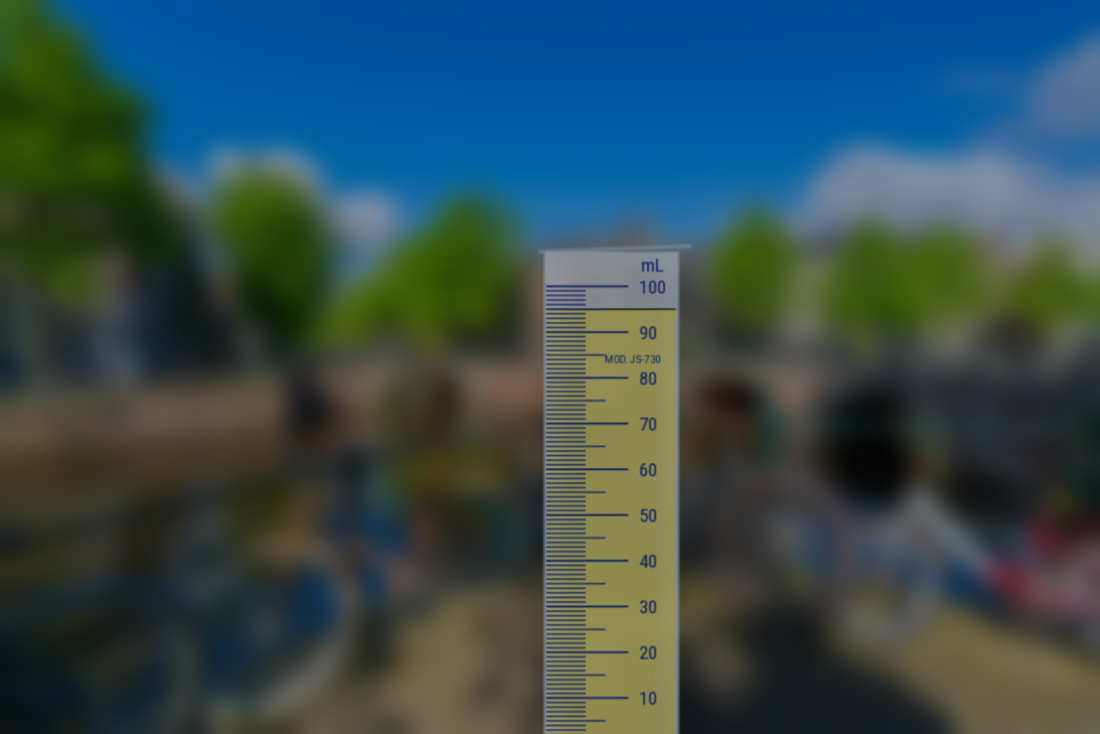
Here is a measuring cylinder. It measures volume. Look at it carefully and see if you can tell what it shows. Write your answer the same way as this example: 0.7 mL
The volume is 95 mL
